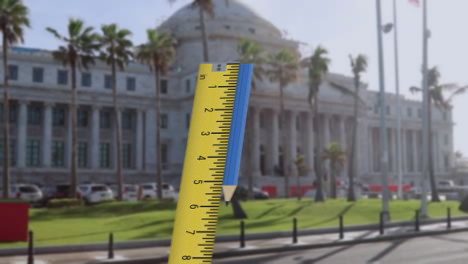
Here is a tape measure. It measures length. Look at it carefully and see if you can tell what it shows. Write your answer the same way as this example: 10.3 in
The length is 6 in
